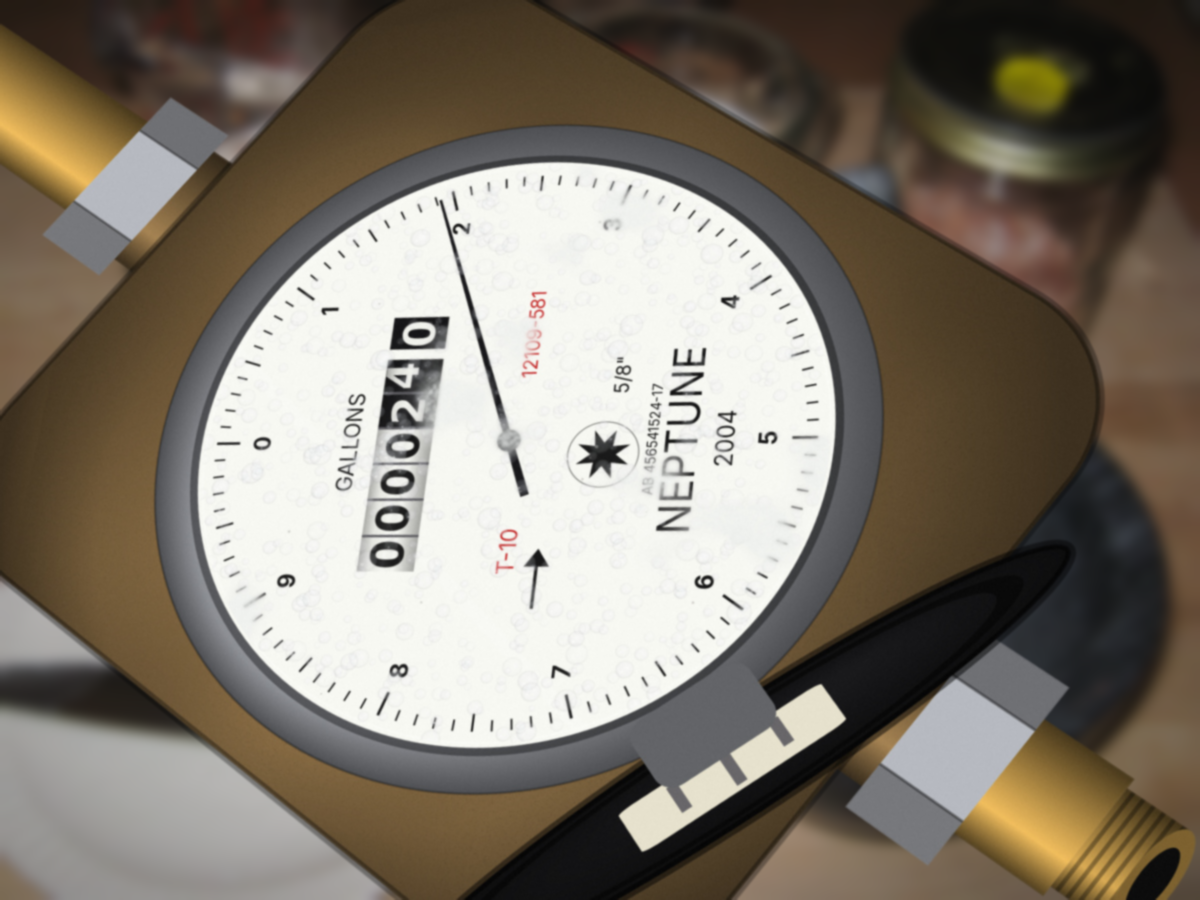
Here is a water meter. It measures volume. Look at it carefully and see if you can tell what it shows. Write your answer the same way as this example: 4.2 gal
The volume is 241.9 gal
